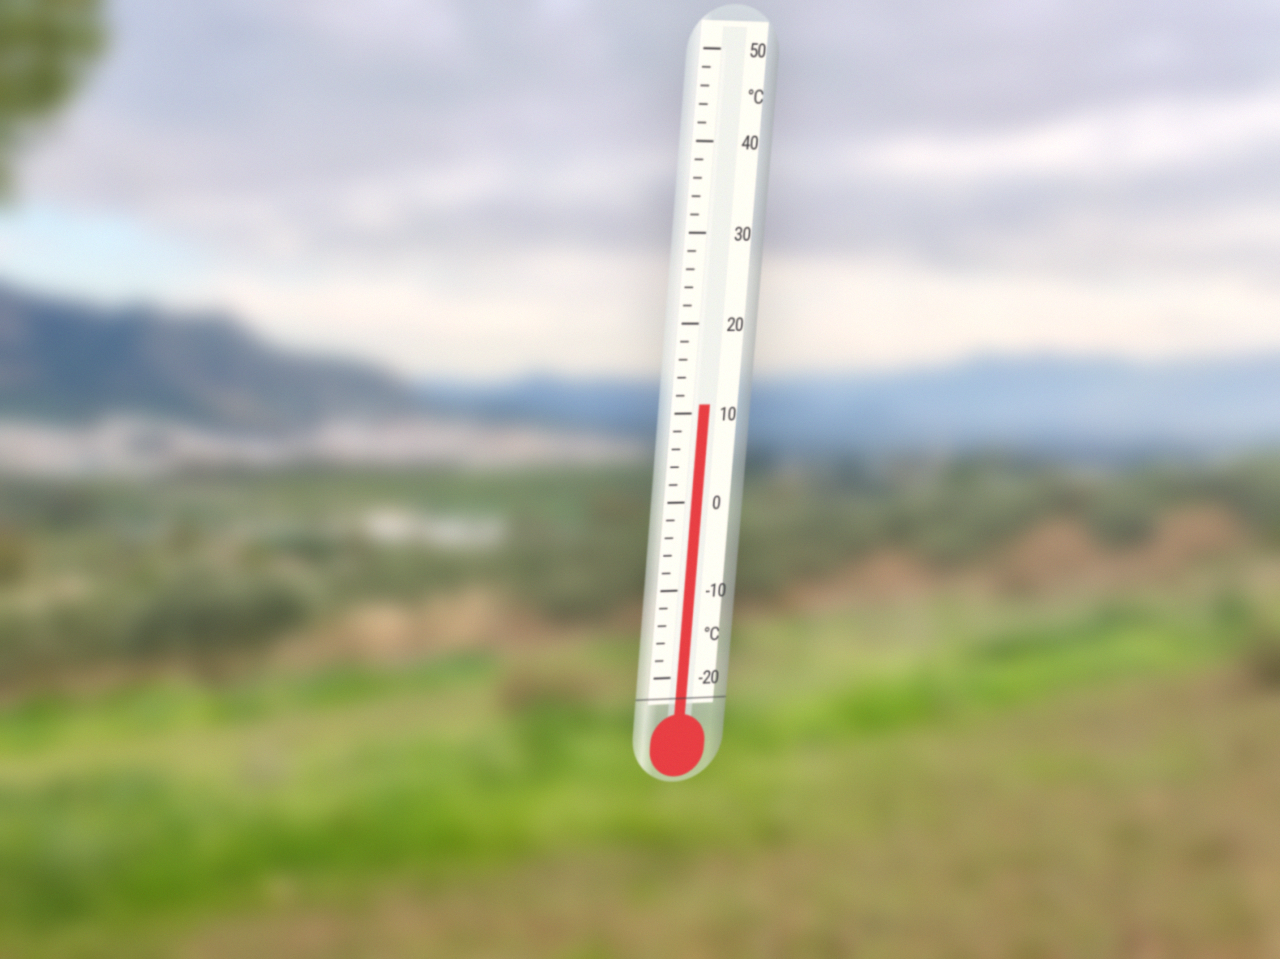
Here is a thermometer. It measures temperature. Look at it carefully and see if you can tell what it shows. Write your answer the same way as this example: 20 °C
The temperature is 11 °C
